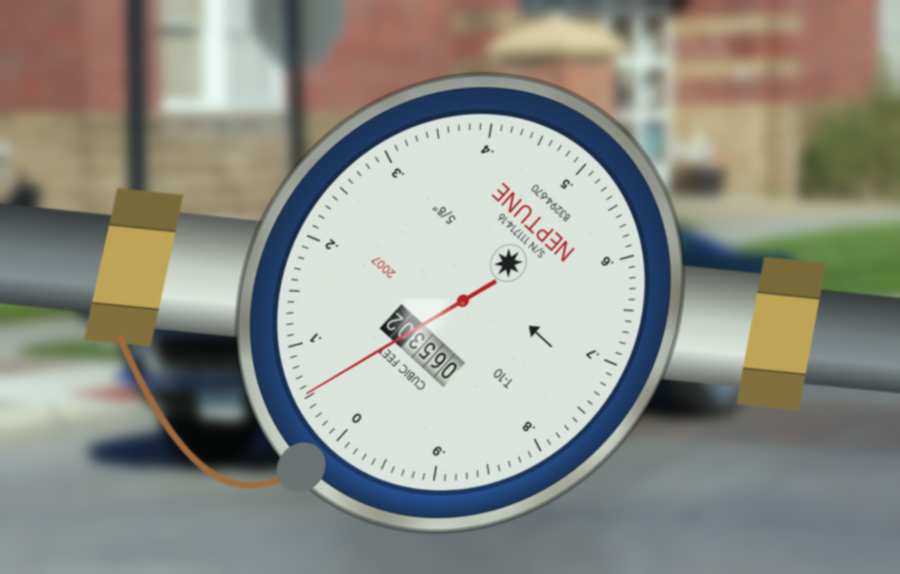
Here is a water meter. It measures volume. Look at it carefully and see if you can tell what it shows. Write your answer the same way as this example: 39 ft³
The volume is 65302.05 ft³
